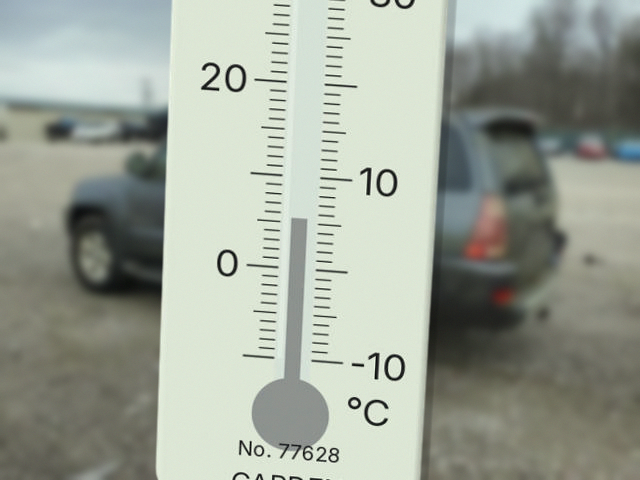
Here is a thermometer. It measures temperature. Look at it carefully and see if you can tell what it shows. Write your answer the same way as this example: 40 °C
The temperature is 5.5 °C
